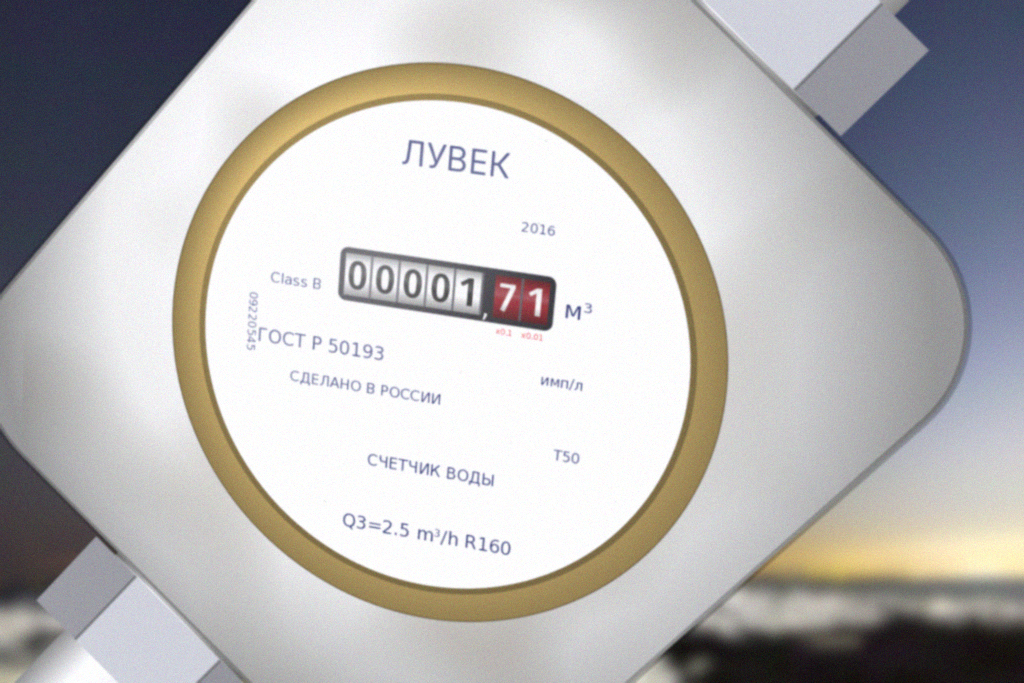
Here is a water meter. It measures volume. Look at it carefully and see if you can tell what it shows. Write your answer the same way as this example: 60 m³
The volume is 1.71 m³
